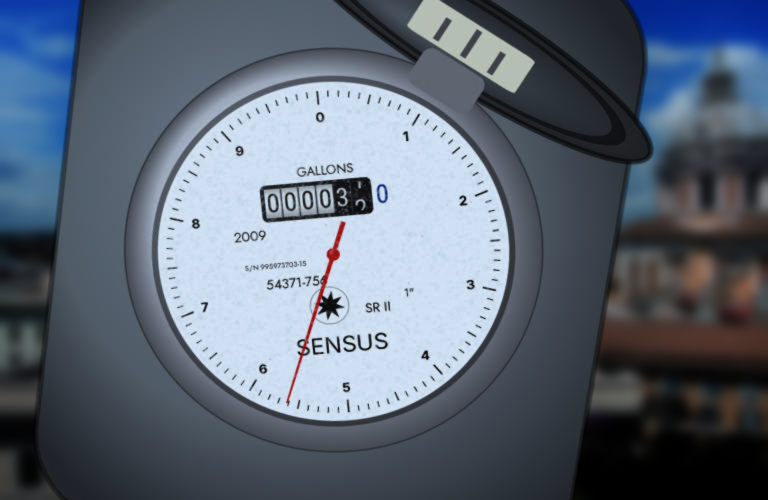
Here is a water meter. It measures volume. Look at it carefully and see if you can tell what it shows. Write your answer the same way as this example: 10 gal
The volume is 315.6 gal
